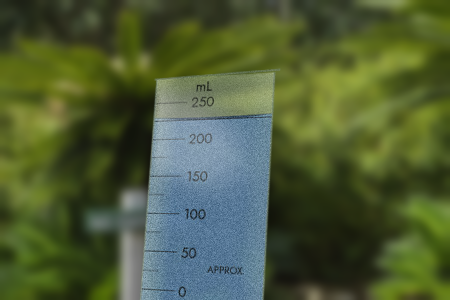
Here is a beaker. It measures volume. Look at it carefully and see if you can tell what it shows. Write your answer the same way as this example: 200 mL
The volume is 225 mL
